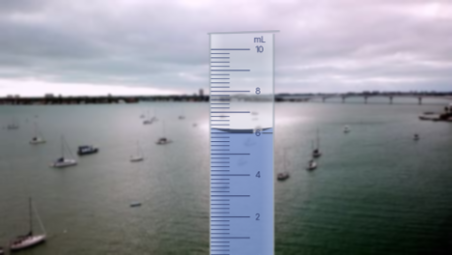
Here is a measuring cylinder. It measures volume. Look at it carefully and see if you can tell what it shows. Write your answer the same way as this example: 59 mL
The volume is 6 mL
